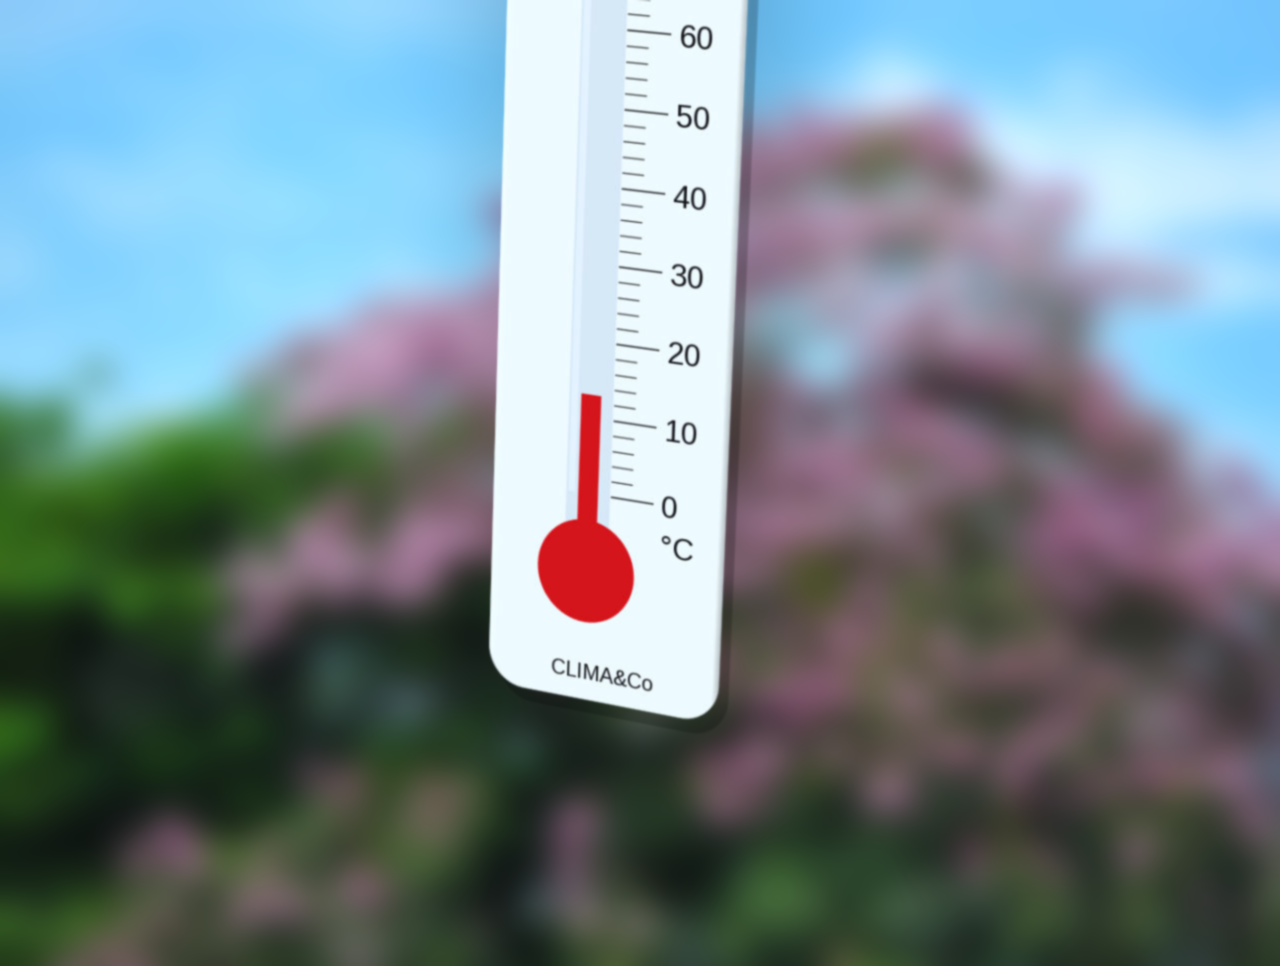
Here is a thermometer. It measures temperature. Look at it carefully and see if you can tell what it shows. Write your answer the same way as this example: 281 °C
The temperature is 13 °C
